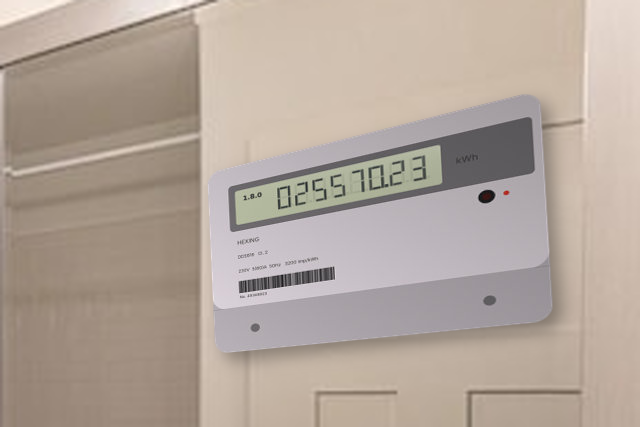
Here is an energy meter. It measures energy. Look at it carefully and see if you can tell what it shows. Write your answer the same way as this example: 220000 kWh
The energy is 25570.23 kWh
